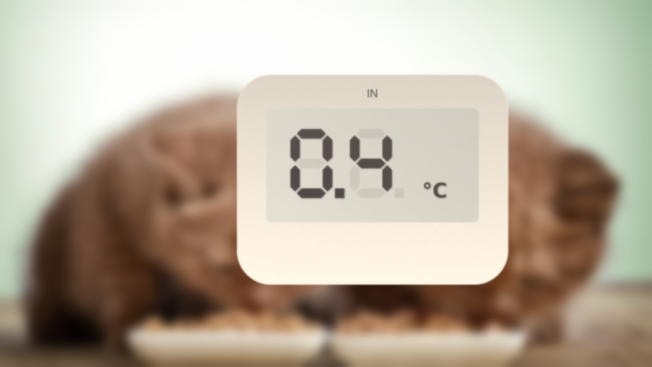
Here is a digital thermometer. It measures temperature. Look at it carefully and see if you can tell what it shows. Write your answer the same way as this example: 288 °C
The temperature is 0.4 °C
